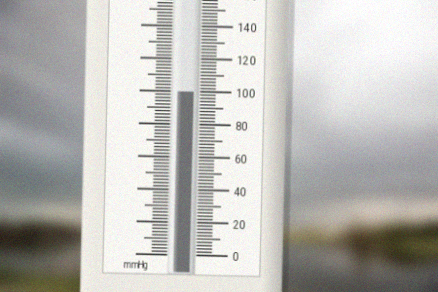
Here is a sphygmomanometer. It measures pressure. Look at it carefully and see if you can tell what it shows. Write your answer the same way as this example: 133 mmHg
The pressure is 100 mmHg
